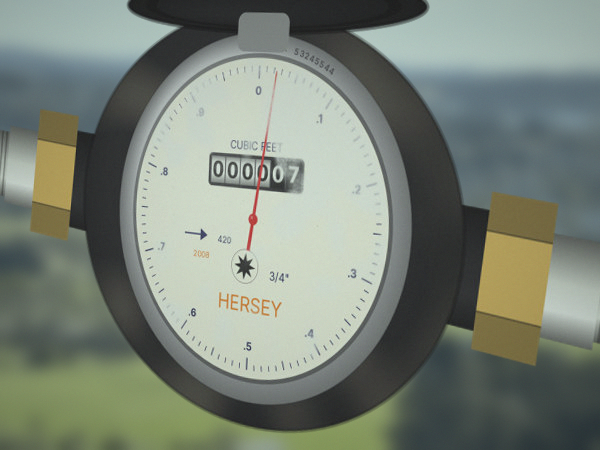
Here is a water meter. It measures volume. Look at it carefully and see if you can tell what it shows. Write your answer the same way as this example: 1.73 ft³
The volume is 7.02 ft³
